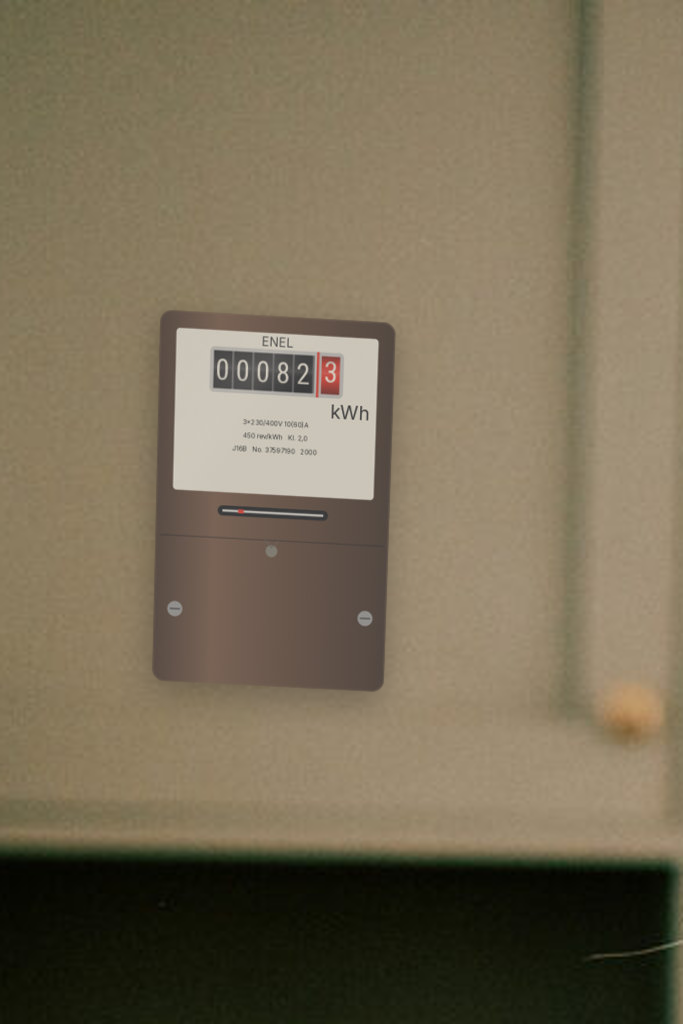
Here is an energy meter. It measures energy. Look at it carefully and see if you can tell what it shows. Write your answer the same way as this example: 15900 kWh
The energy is 82.3 kWh
